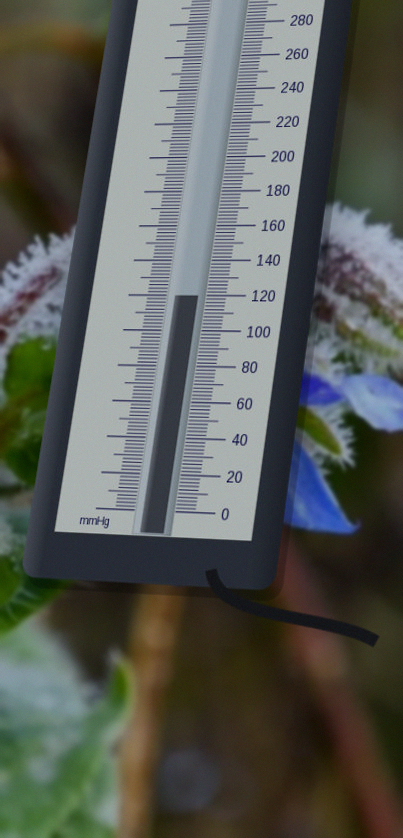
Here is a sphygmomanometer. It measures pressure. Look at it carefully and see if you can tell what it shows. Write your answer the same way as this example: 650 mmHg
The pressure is 120 mmHg
